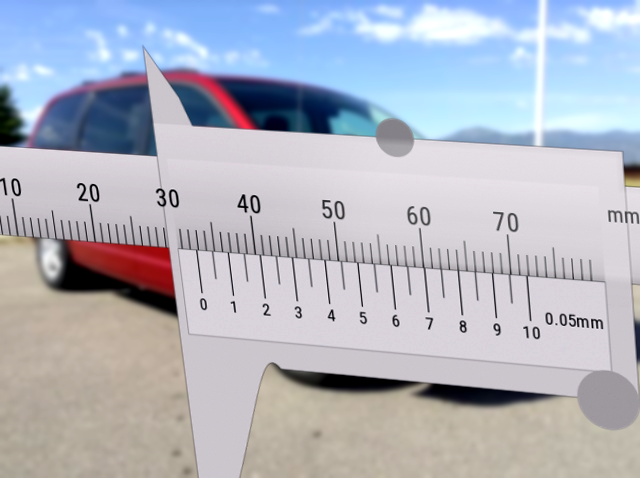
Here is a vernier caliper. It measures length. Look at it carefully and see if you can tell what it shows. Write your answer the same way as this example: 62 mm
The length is 32.8 mm
